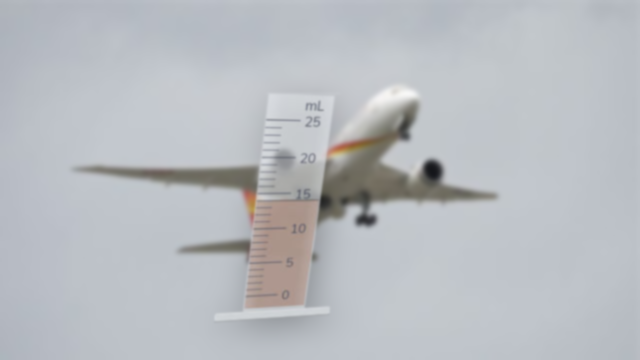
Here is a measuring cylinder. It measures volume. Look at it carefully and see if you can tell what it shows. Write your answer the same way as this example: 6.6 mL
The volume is 14 mL
